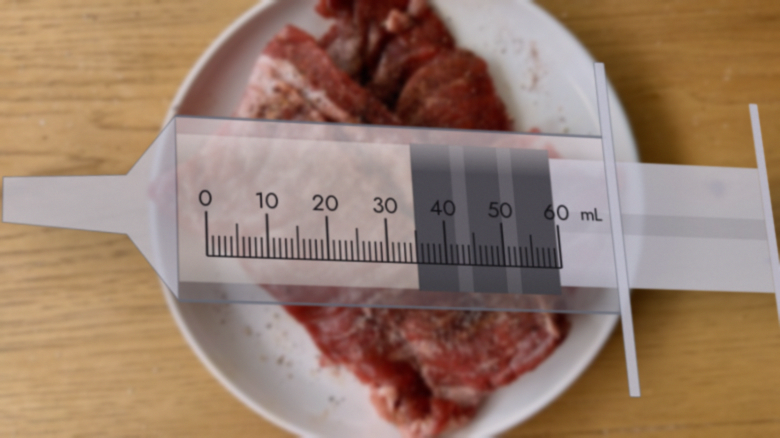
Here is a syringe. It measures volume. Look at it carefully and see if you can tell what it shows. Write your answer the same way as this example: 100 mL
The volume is 35 mL
